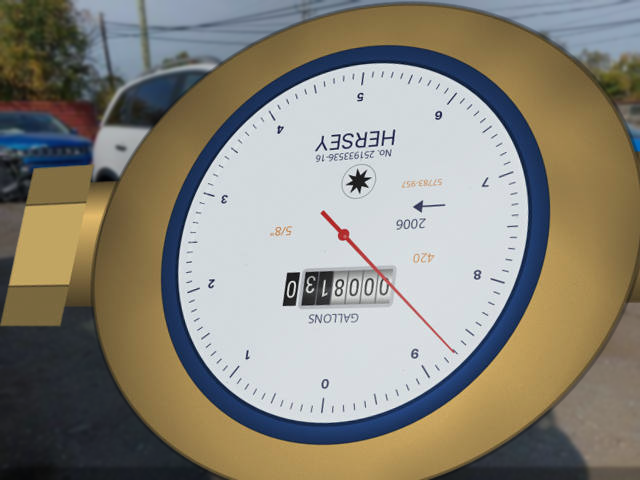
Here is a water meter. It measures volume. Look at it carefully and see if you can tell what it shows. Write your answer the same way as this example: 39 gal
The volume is 8128.7 gal
